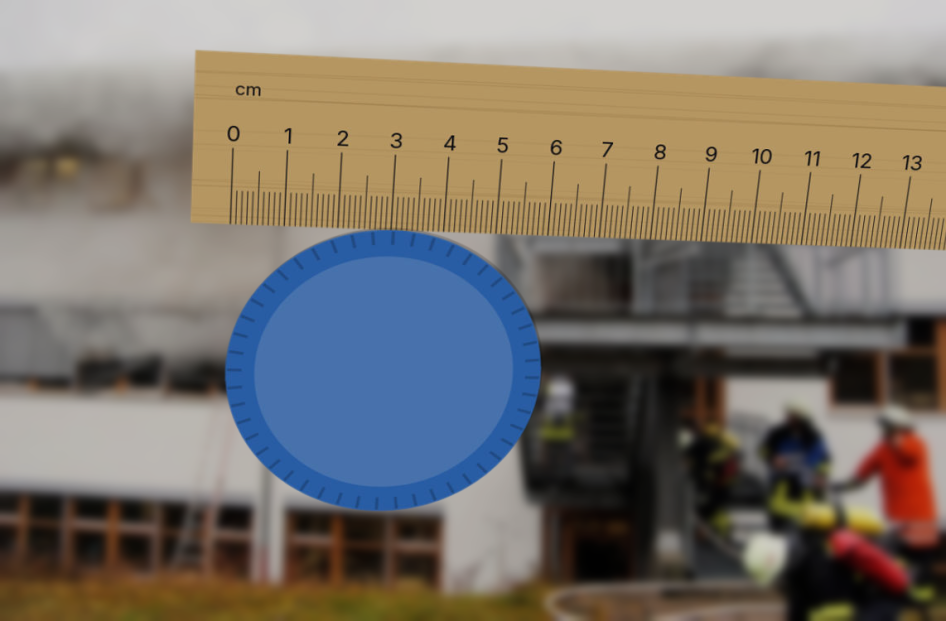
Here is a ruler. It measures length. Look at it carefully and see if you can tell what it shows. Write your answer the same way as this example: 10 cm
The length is 6.1 cm
